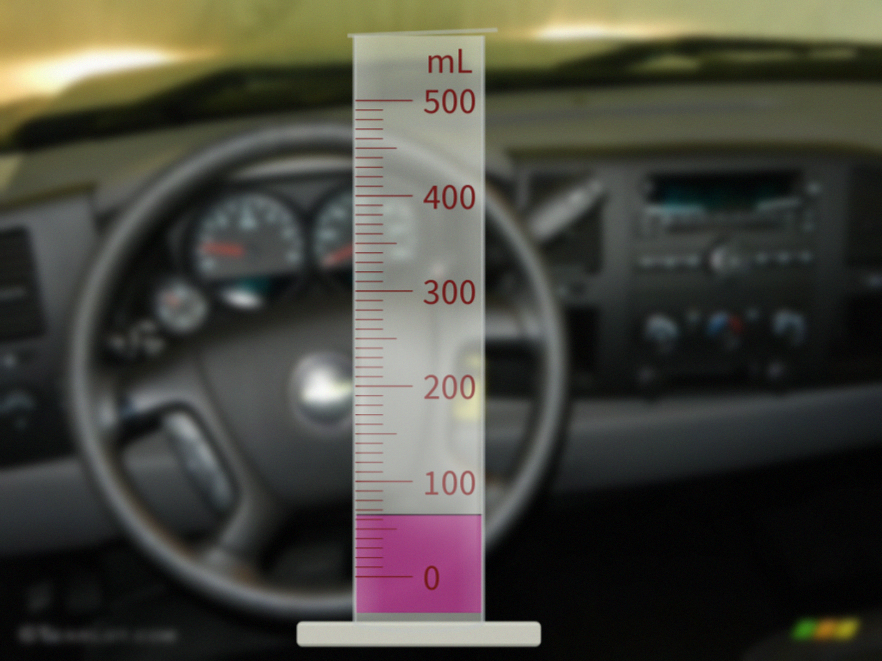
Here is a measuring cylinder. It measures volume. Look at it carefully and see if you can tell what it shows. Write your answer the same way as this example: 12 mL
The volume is 65 mL
